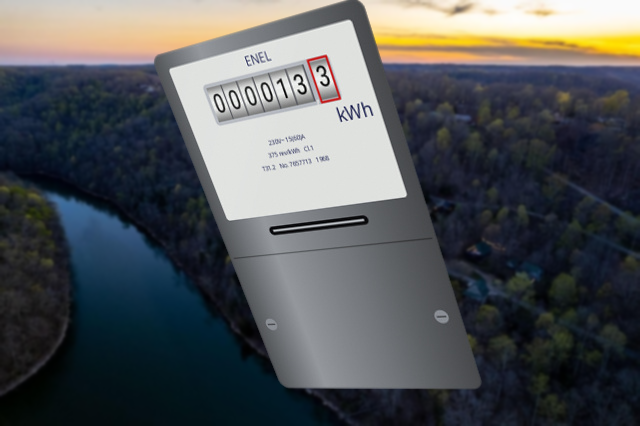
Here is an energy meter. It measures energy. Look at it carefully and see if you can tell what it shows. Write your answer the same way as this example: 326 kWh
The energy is 13.3 kWh
